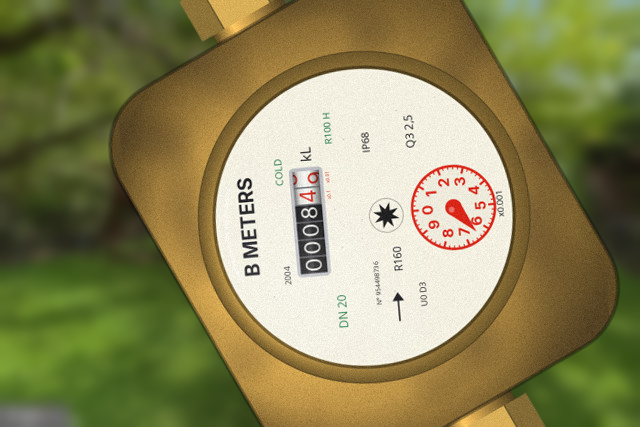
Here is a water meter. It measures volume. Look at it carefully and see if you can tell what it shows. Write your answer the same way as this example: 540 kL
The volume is 8.486 kL
